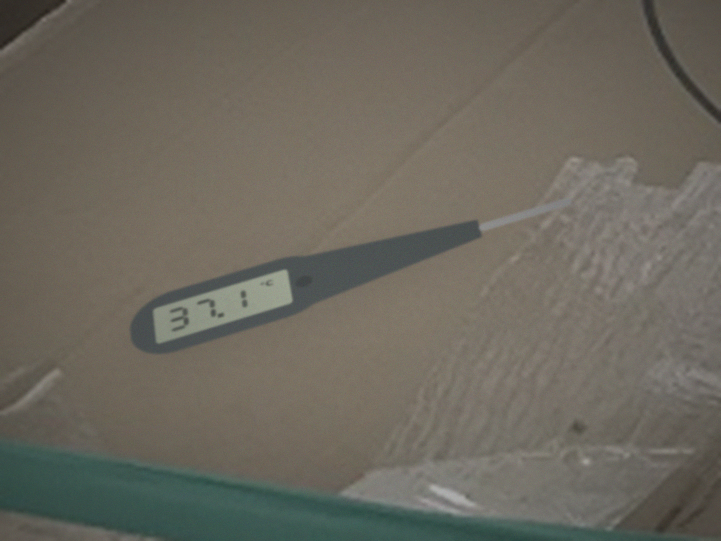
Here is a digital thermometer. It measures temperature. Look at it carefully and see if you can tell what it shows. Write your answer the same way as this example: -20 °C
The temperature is 37.1 °C
